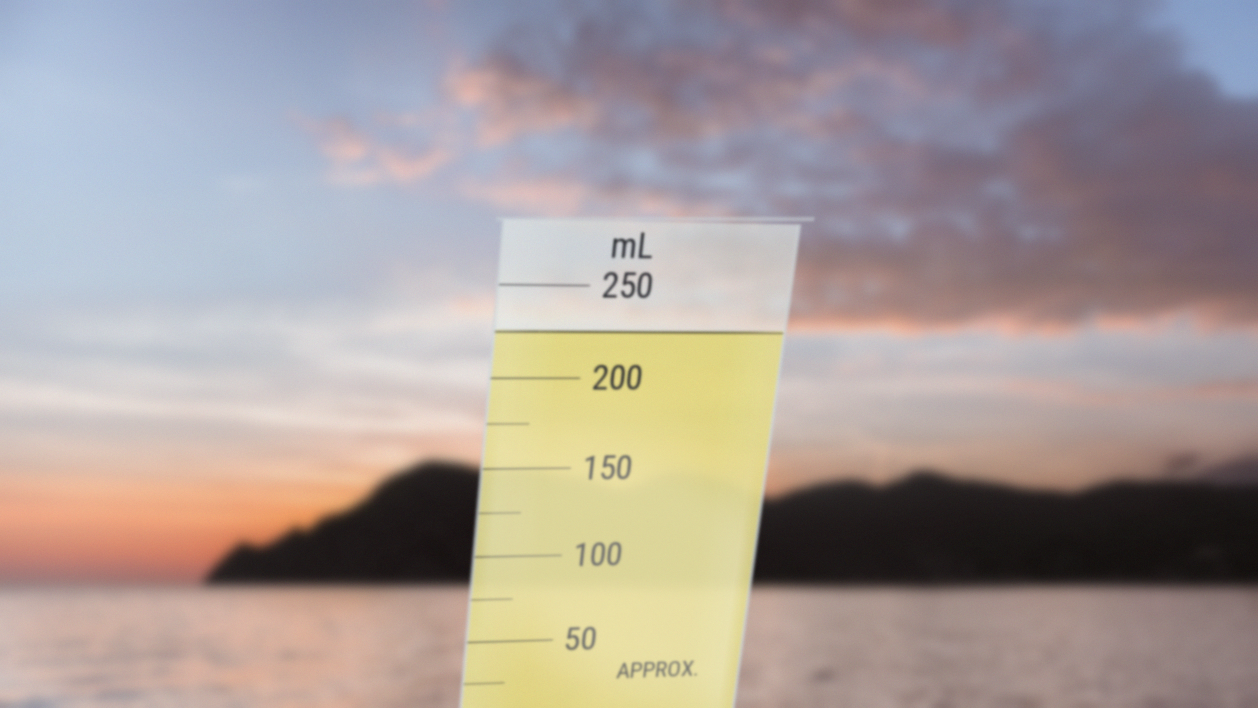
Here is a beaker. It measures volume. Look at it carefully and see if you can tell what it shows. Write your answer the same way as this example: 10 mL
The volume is 225 mL
